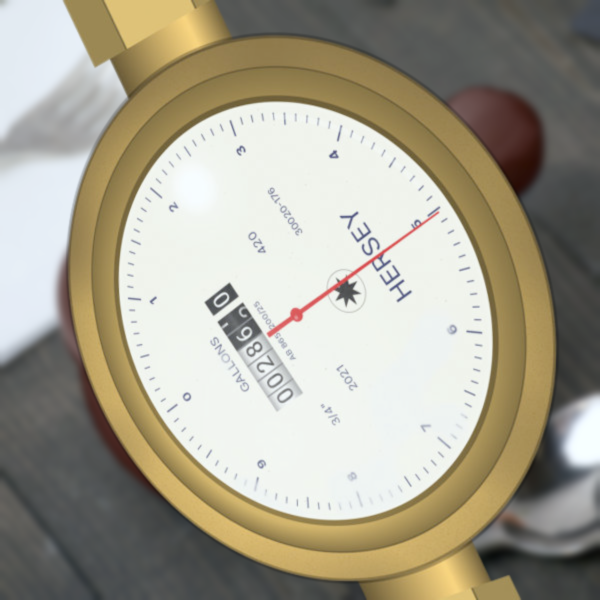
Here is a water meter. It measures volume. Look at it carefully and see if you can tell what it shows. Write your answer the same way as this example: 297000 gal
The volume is 28615.0 gal
